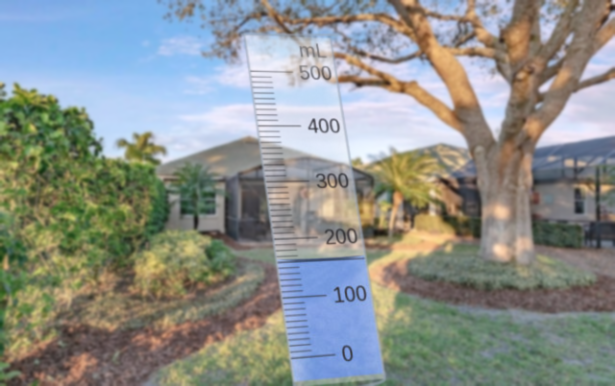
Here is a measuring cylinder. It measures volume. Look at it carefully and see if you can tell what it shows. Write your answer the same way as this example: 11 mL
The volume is 160 mL
